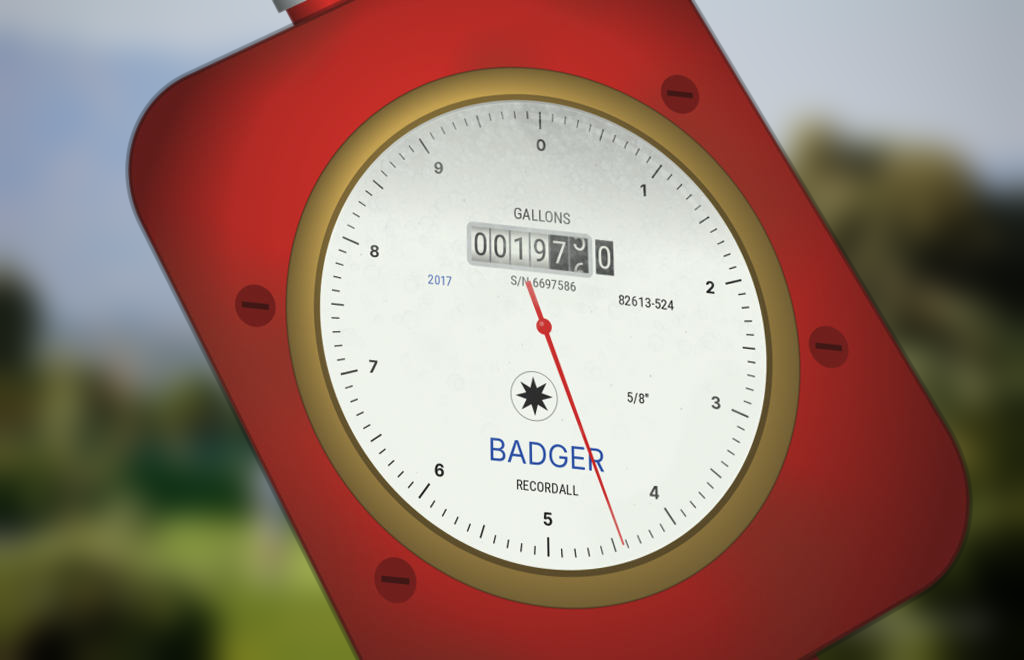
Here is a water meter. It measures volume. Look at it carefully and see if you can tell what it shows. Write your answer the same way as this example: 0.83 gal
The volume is 19754.4 gal
